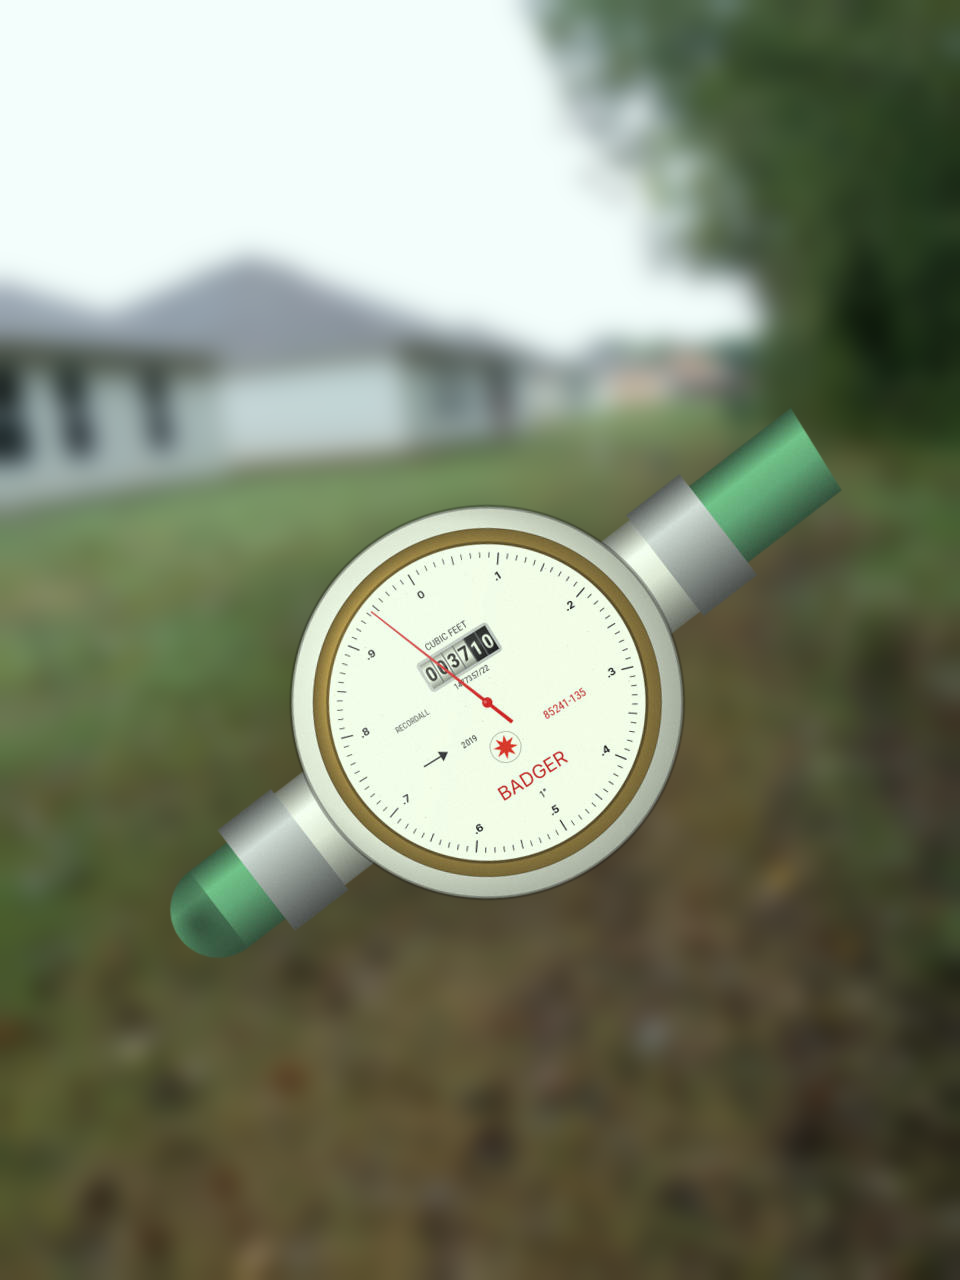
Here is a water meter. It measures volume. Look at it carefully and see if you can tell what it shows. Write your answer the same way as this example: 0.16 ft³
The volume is 3709.94 ft³
